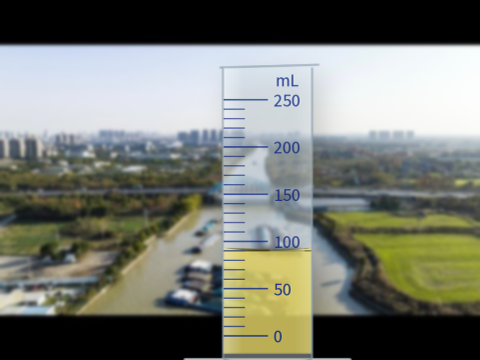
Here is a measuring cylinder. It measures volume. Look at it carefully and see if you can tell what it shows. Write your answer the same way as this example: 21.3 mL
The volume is 90 mL
